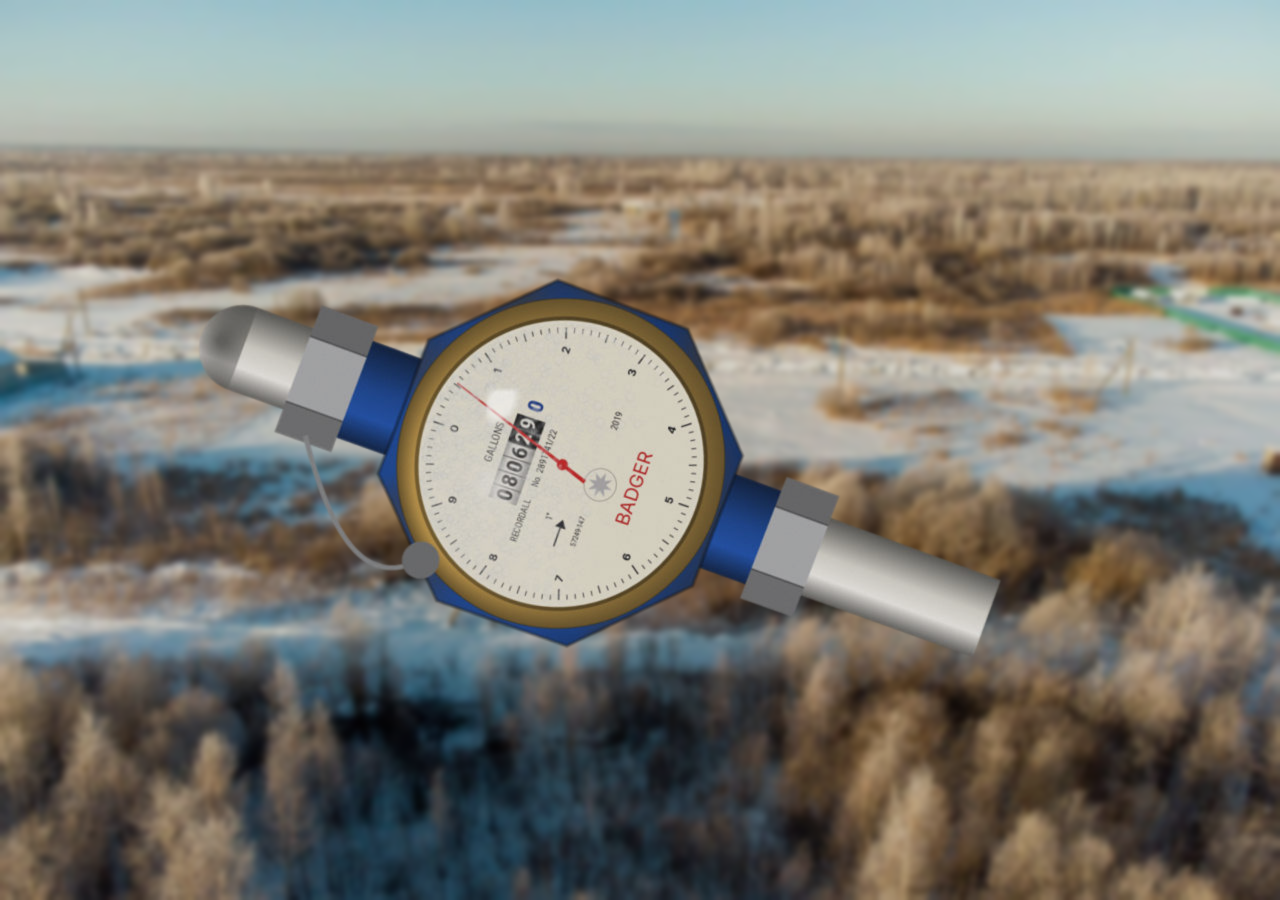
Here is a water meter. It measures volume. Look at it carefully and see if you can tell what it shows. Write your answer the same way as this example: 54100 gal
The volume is 806290.5 gal
